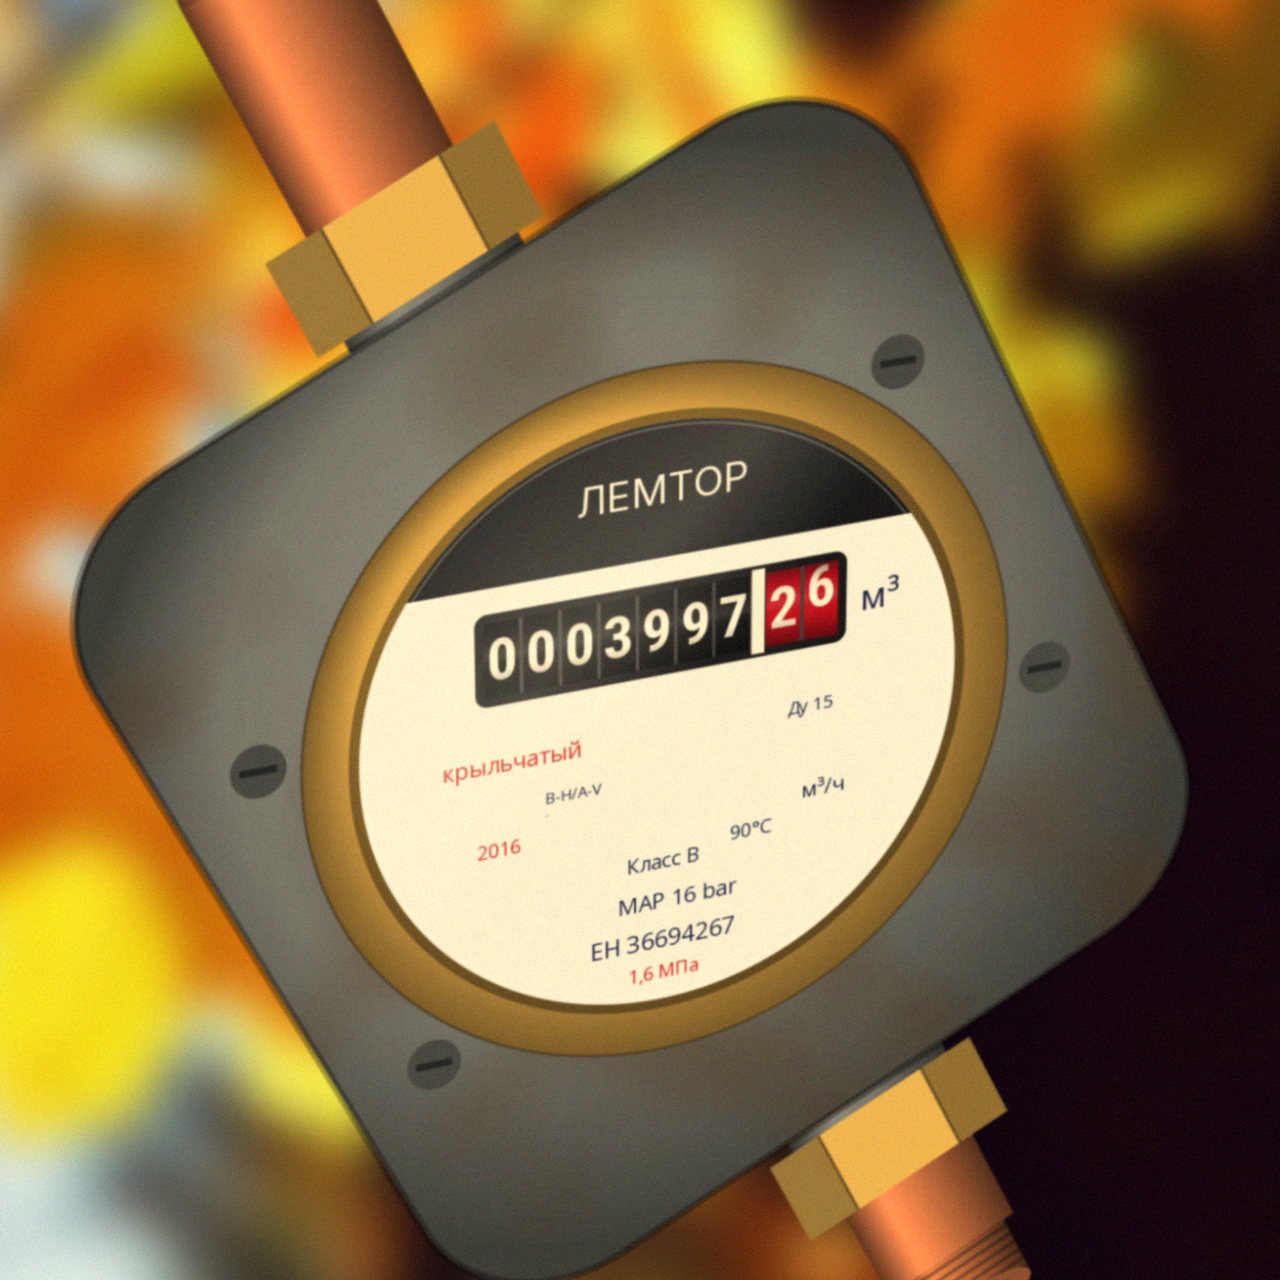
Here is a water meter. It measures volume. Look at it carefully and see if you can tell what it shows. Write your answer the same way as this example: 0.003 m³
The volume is 3997.26 m³
